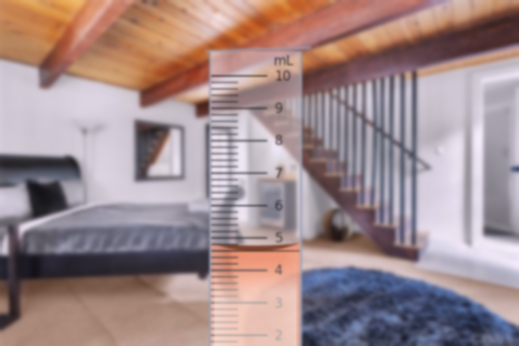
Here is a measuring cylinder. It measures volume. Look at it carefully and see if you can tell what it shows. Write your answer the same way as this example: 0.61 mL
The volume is 4.6 mL
